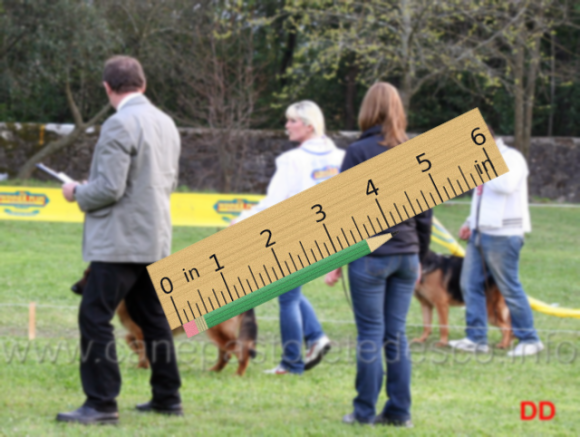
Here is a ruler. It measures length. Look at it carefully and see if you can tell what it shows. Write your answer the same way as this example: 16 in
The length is 4.125 in
